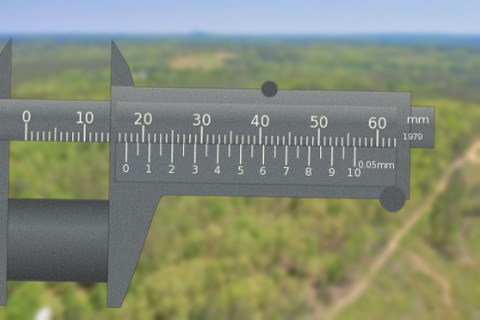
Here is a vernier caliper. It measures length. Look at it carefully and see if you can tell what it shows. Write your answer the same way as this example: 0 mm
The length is 17.2 mm
